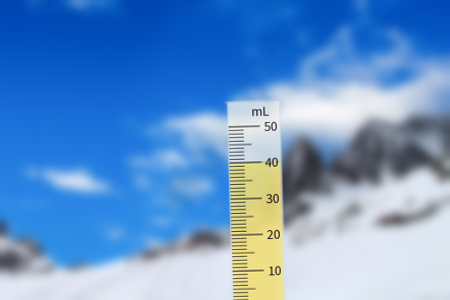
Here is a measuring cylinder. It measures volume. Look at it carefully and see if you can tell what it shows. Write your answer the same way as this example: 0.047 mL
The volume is 40 mL
